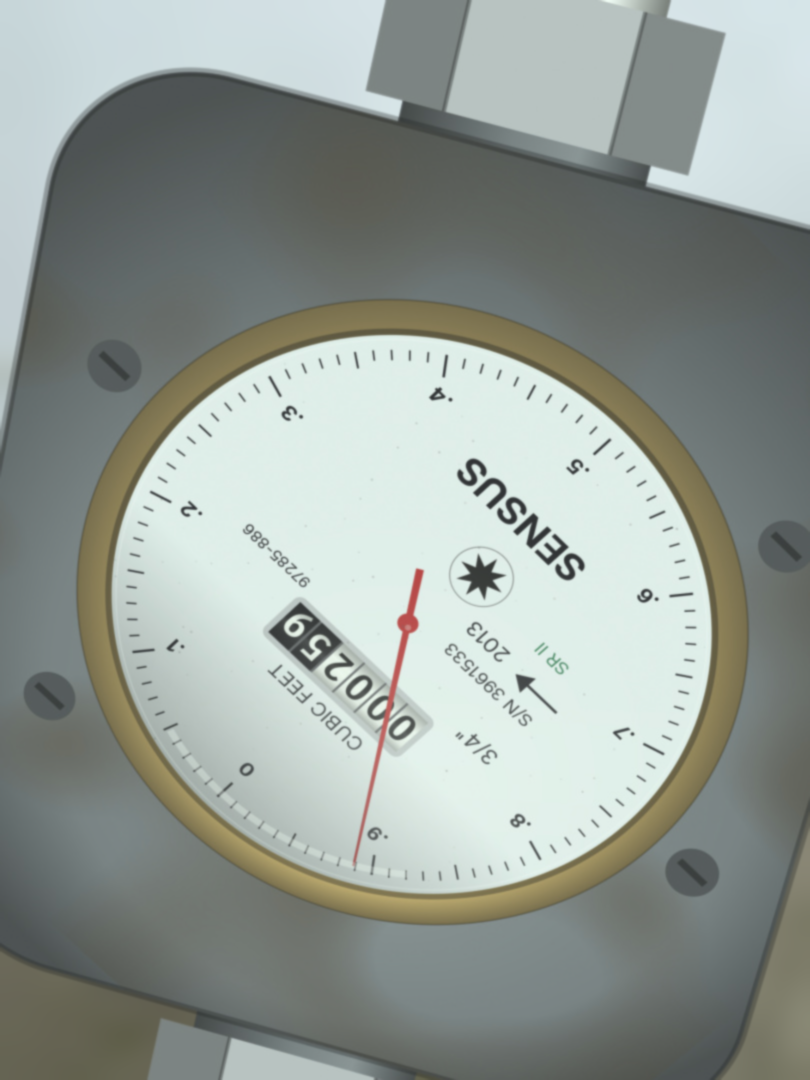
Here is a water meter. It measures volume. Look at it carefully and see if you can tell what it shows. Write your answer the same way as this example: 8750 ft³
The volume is 258.91 ft³
